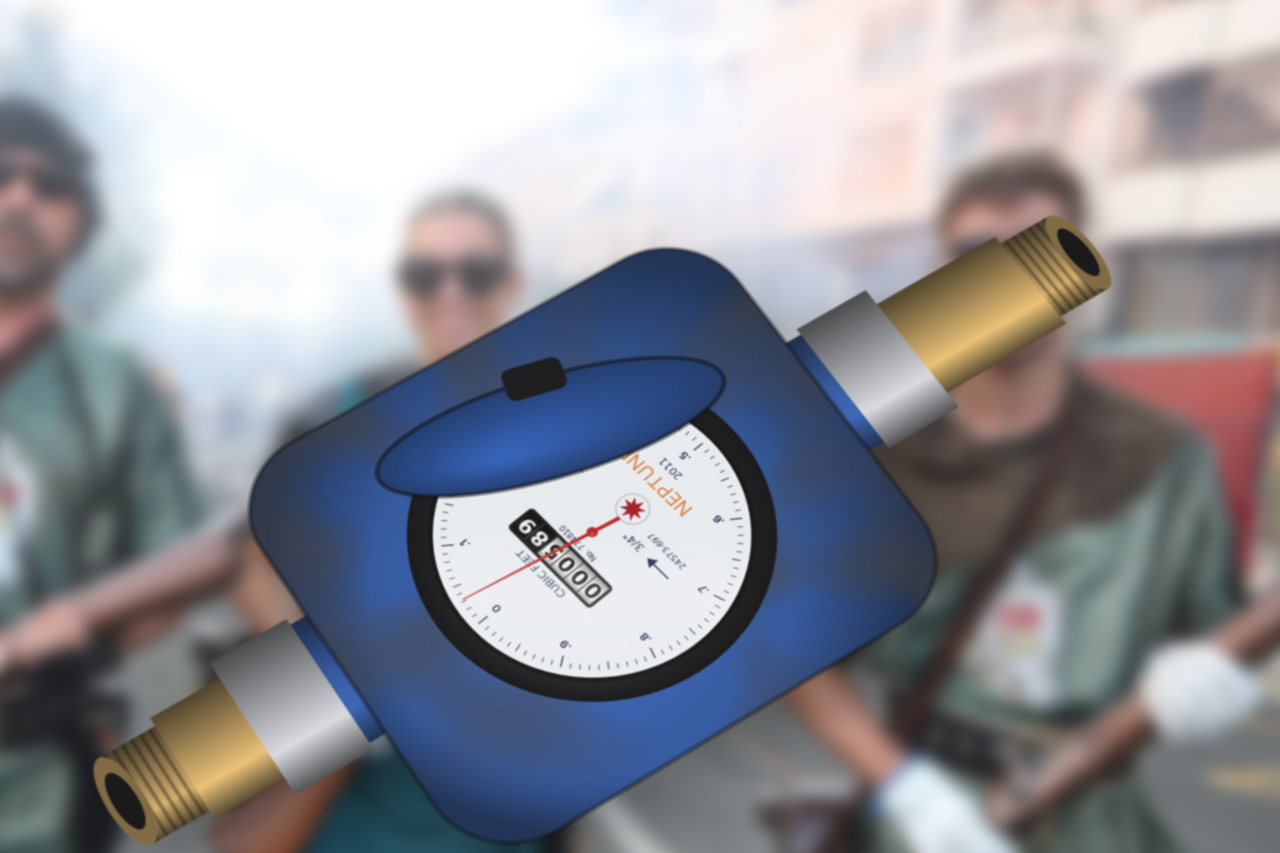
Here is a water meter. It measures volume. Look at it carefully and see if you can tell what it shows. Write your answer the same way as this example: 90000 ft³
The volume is 589.03 ft³
